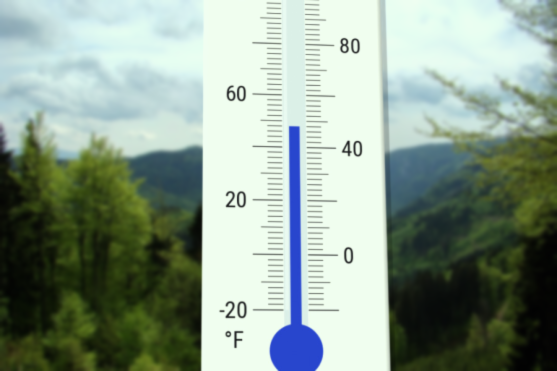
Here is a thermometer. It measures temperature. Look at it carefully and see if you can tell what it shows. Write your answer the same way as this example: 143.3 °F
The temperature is 48 °F
